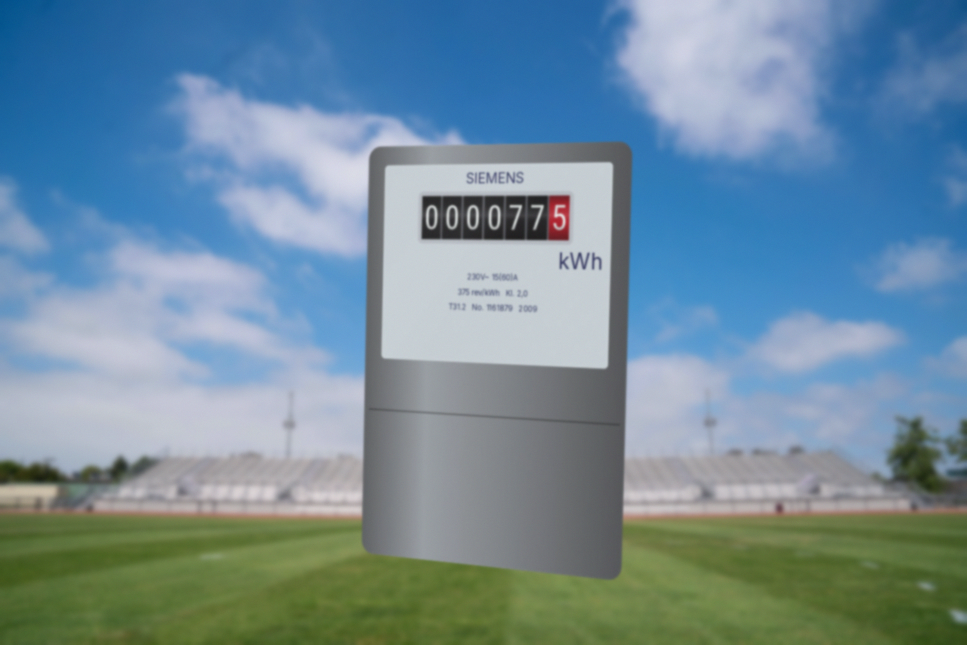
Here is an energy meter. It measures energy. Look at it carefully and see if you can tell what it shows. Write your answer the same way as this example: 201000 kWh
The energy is 77.5 kWh
